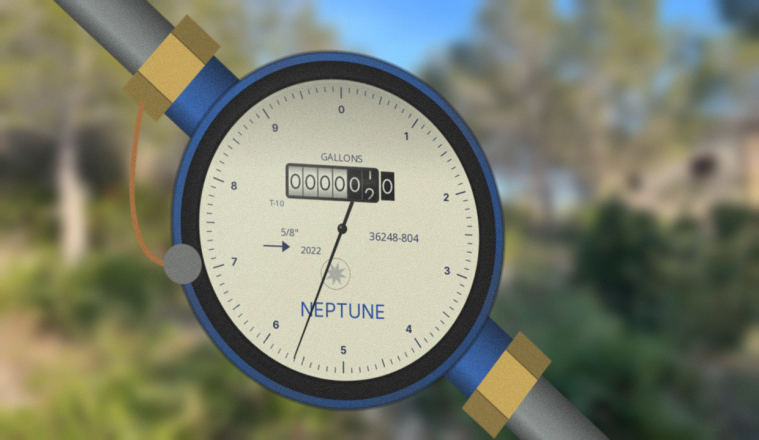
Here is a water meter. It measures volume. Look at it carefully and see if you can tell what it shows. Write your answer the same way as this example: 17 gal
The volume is 15.6 gal
